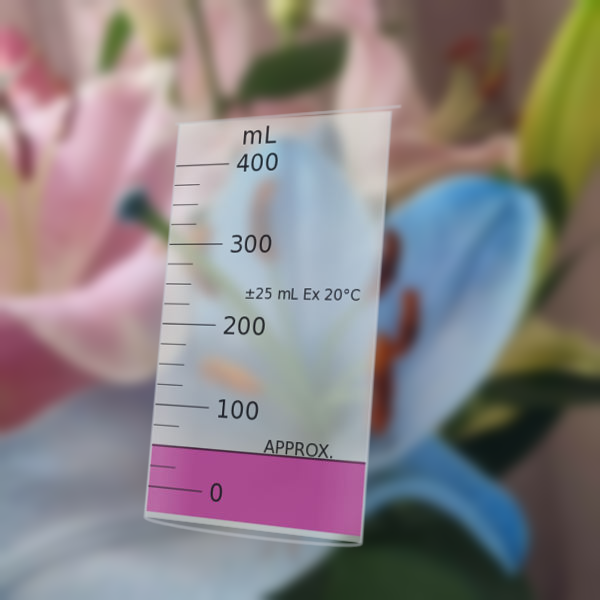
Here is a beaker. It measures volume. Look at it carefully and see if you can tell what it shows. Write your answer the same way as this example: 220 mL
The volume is 50 mL
